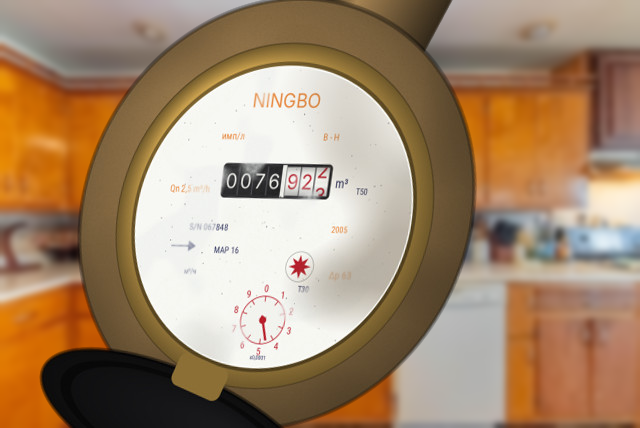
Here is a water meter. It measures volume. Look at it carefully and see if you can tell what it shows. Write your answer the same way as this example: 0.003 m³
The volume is 76.9224 m³
